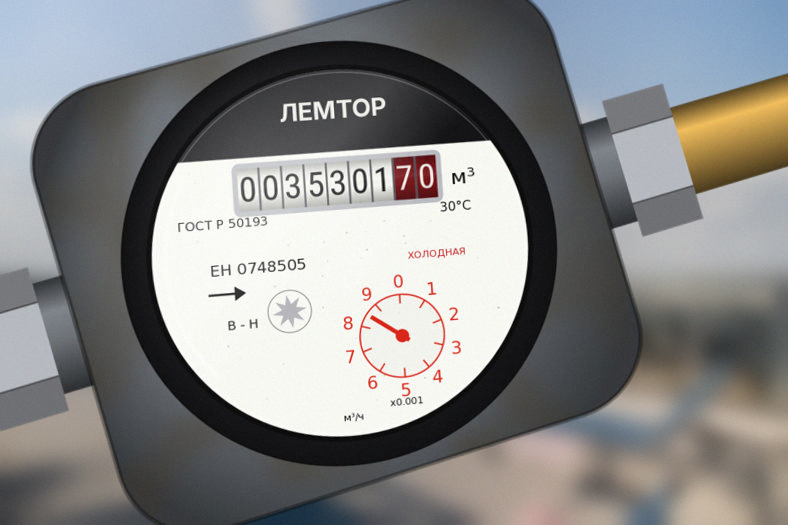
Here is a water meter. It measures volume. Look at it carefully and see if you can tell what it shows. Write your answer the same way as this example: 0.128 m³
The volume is 35301.708 m³
